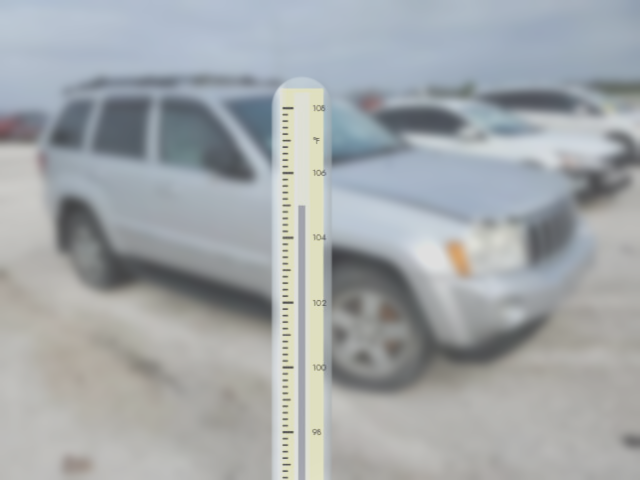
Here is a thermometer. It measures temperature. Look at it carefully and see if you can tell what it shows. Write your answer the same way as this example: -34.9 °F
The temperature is 105 °F
